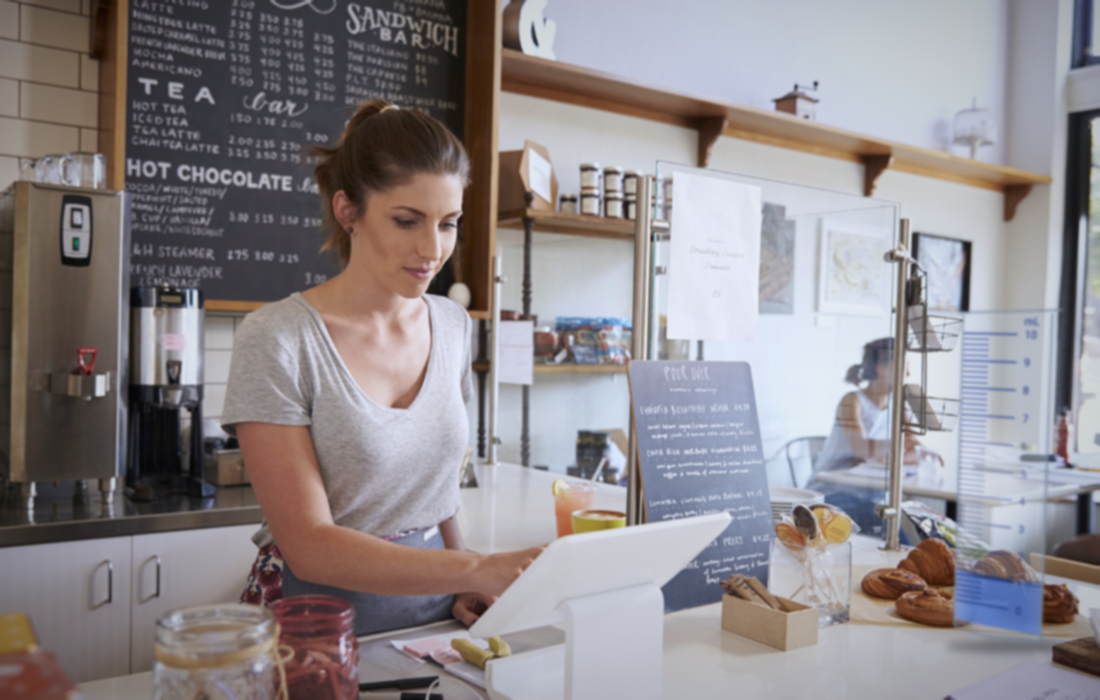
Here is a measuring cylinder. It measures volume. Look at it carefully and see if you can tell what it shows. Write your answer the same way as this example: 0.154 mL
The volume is 1 mL
